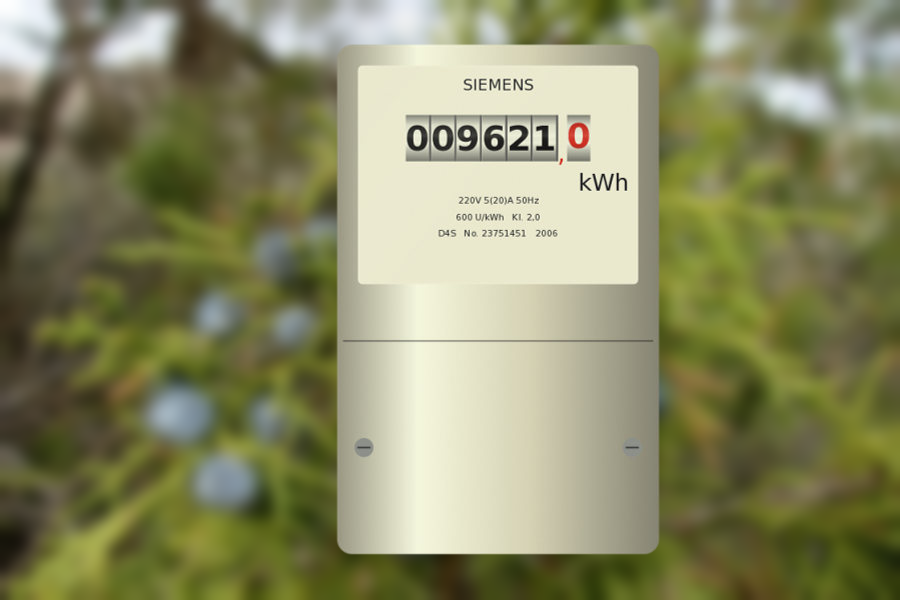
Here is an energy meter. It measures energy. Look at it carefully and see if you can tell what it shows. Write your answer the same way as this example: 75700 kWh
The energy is 9621.0 kWh
